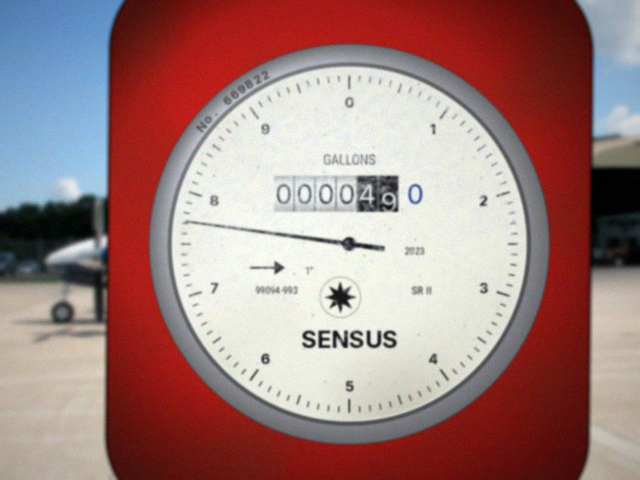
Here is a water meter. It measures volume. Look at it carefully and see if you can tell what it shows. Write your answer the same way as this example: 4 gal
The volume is 487.7 gal
